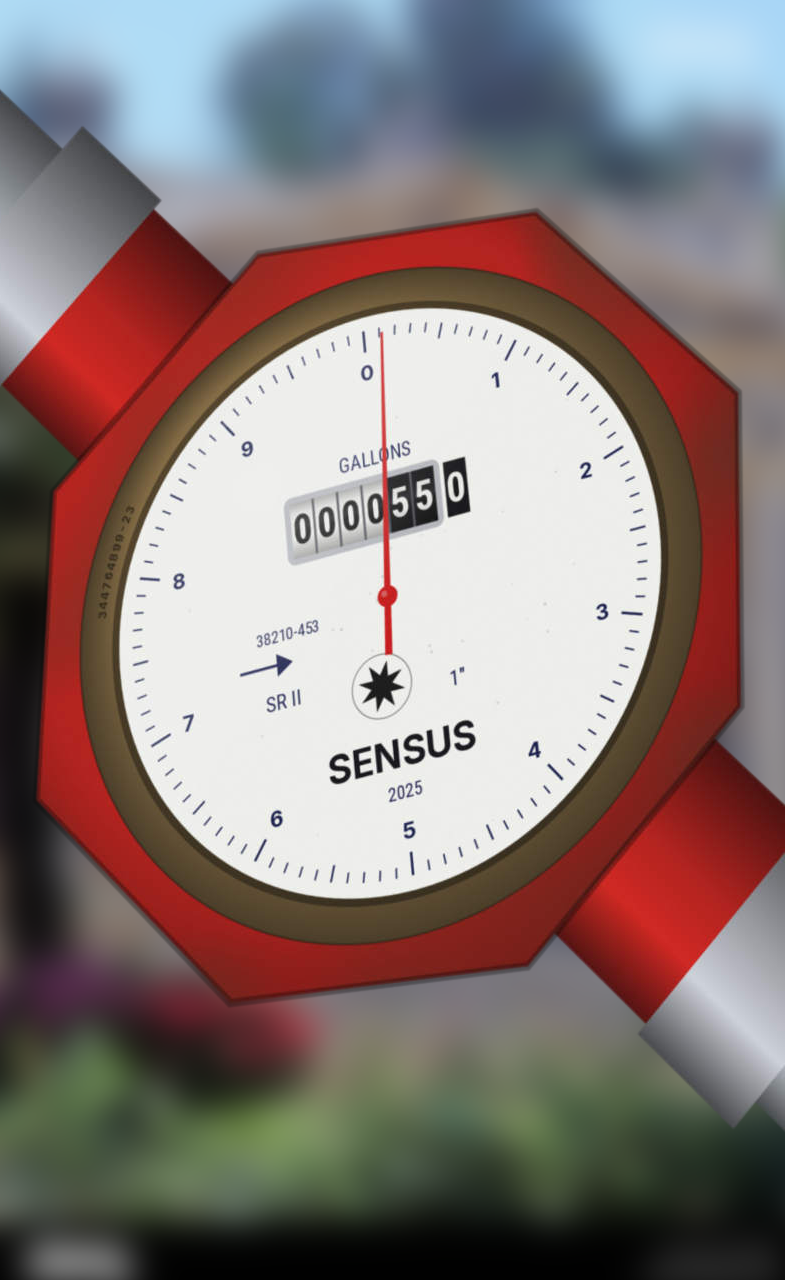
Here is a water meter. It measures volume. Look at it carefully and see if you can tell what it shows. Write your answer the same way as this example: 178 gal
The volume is 550.1 gal
